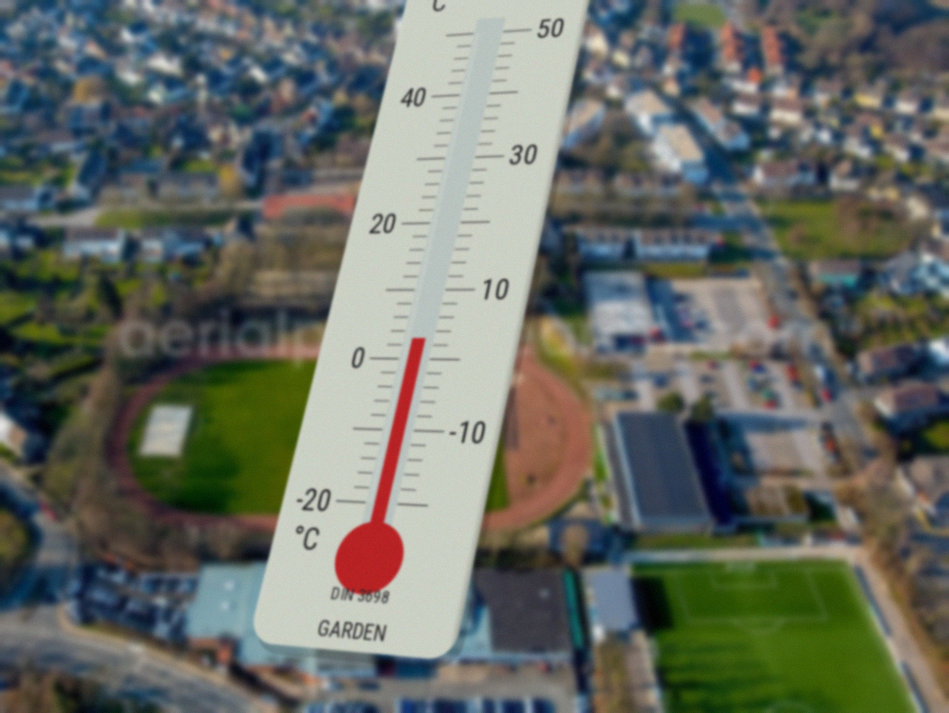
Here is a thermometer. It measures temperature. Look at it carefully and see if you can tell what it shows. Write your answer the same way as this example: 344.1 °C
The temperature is 3 °C
